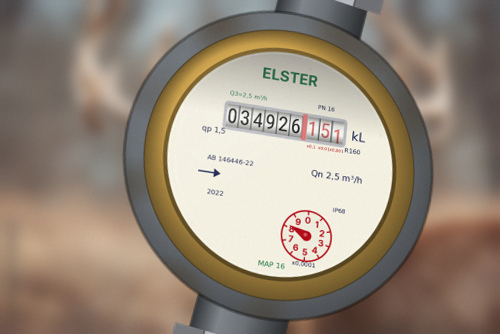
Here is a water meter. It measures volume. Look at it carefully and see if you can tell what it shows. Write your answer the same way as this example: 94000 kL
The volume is 34926.1508 kL
